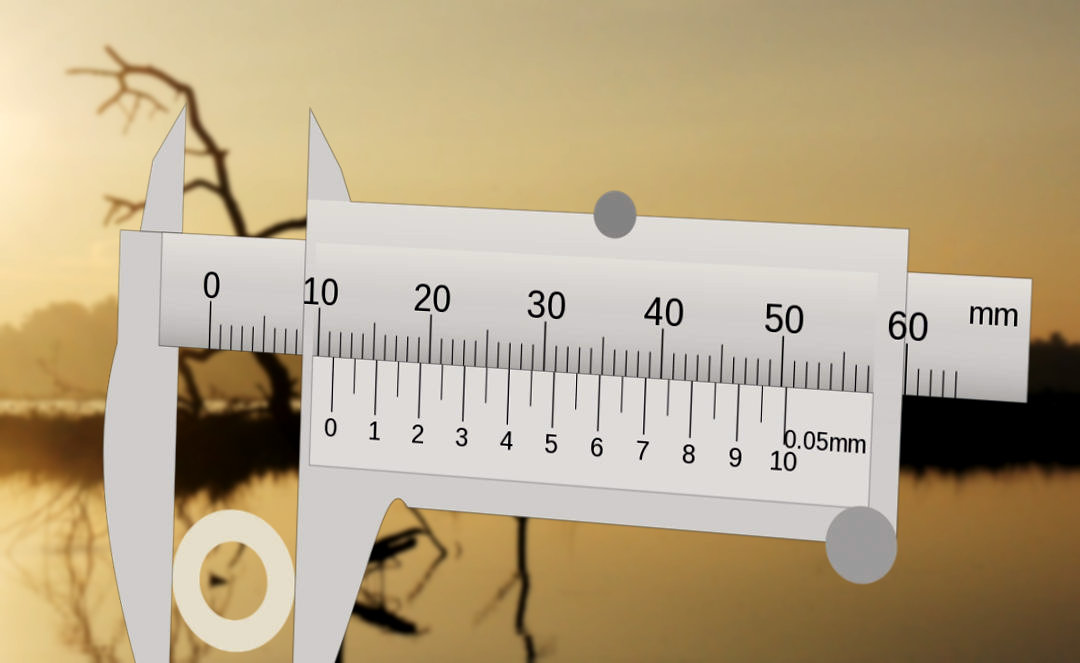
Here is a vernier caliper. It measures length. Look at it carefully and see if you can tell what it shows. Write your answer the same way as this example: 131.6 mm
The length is 11.4 mm
